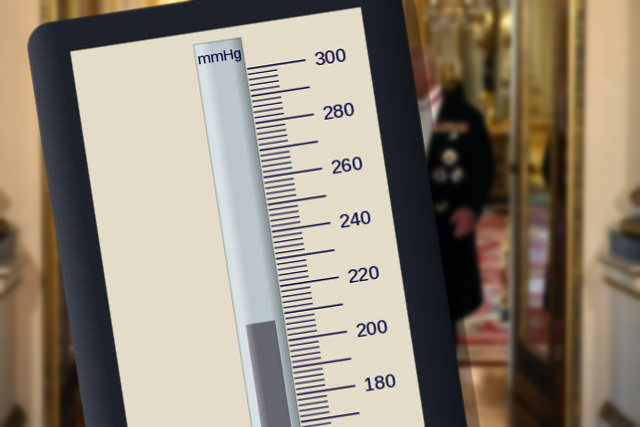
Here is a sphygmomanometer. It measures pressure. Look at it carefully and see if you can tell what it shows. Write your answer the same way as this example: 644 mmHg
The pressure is 208 mmHg
